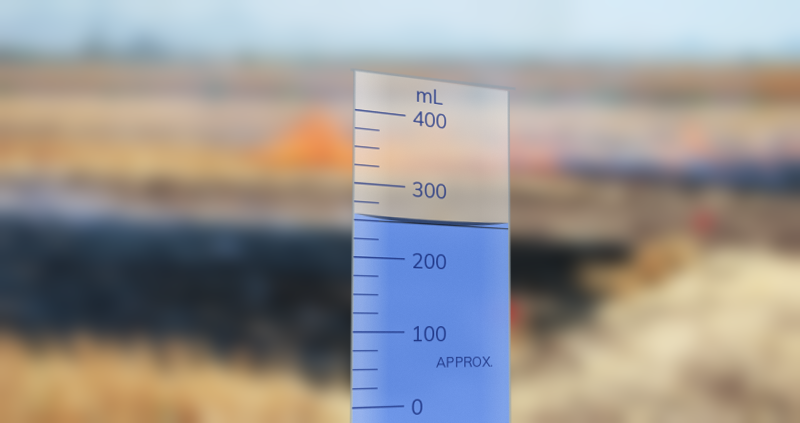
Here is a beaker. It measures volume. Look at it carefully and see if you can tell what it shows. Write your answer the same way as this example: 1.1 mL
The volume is 250 mL
